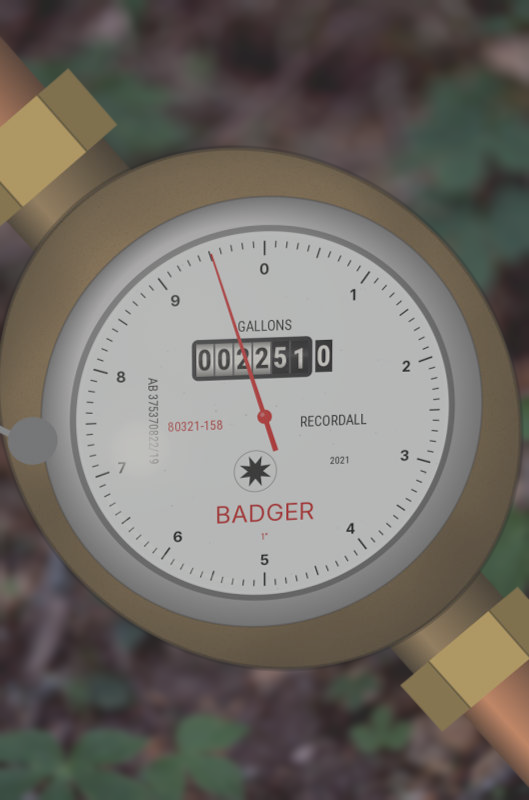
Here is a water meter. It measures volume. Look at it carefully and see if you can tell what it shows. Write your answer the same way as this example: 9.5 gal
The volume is 22509.5 gal
